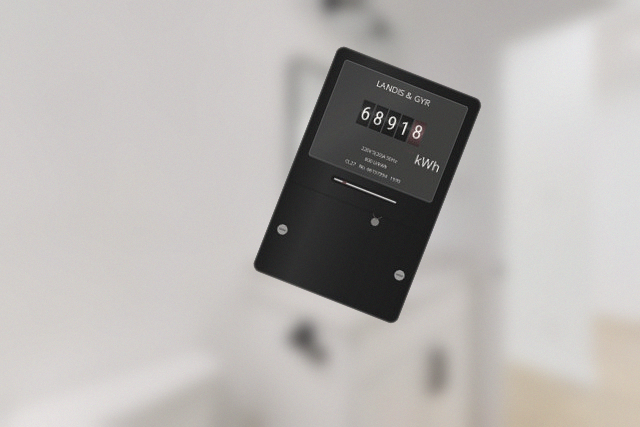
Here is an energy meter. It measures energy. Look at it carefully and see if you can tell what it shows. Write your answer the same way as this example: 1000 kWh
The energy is 6891.8 kWh
